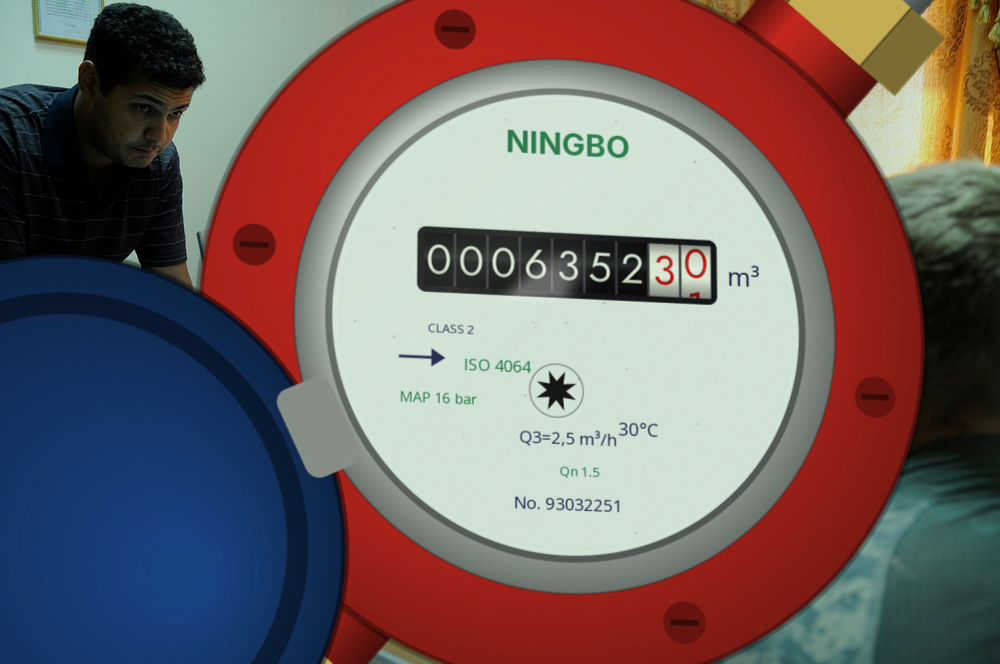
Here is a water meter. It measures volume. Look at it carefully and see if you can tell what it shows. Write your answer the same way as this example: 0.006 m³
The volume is 6352.30 m³
